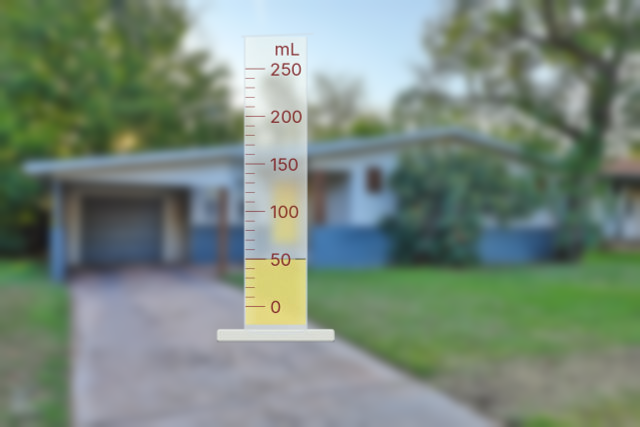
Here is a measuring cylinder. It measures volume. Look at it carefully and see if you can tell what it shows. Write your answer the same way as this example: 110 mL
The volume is 50 mL
